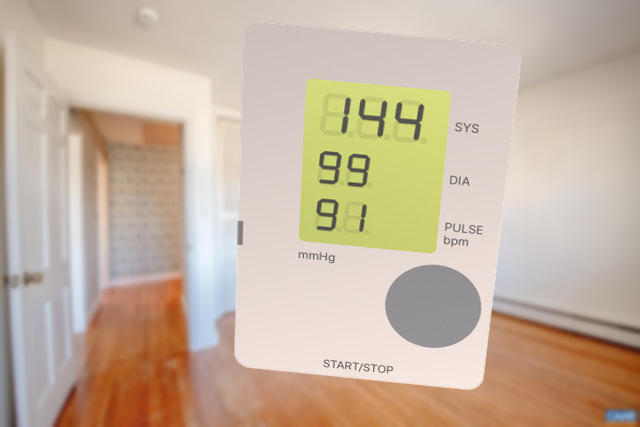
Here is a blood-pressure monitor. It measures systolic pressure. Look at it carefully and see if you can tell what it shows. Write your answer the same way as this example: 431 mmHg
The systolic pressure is 144 mmHg
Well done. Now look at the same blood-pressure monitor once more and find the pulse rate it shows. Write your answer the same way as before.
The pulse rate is 91 bpm
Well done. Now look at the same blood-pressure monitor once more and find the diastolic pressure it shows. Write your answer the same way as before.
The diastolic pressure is 99 mmHg
